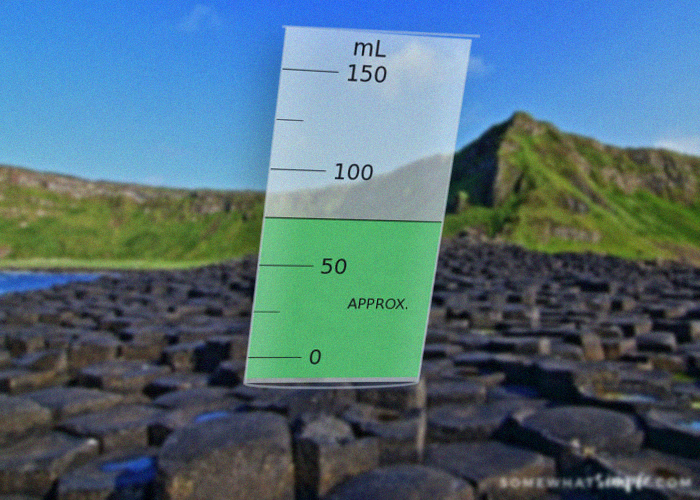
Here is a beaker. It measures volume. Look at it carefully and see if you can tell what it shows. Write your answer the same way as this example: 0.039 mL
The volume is 75 mL
